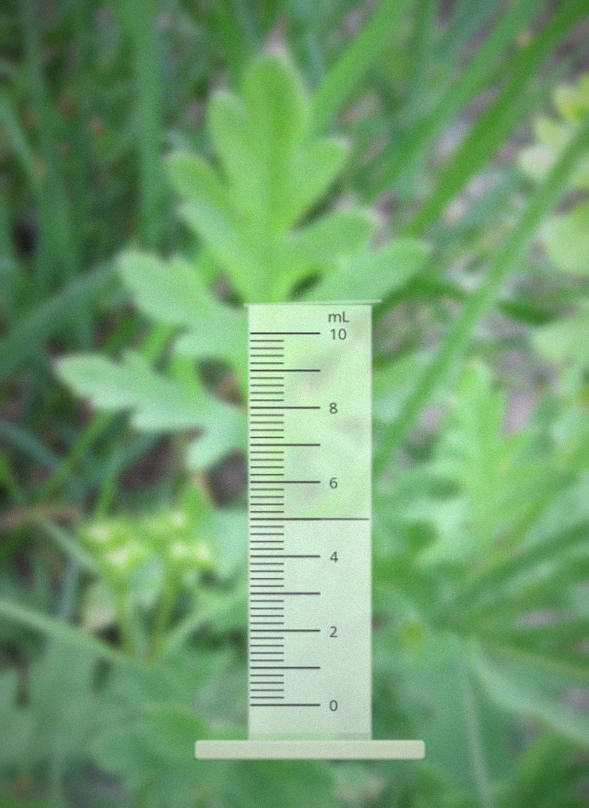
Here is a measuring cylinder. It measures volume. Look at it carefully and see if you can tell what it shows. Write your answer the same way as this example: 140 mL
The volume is 5 mL
